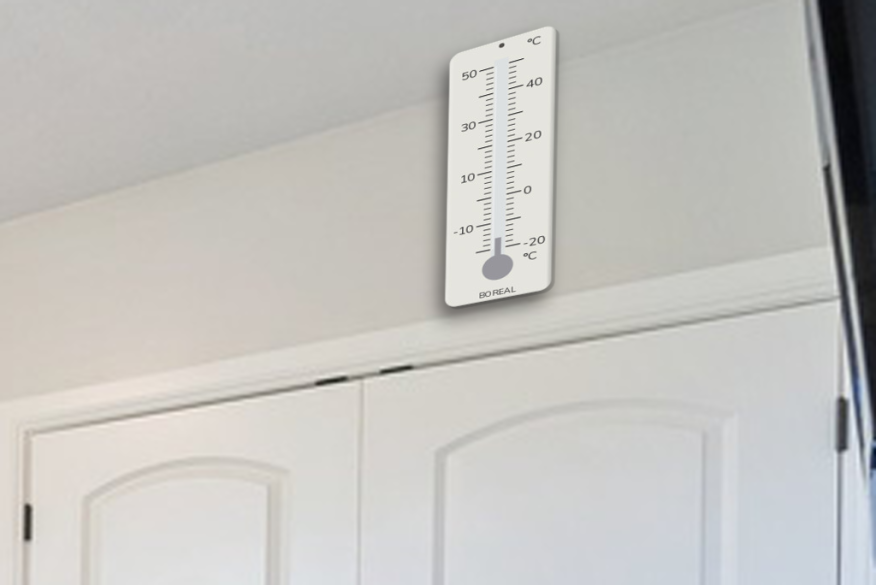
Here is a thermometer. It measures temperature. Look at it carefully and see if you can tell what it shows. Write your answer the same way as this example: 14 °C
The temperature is -16 °C
